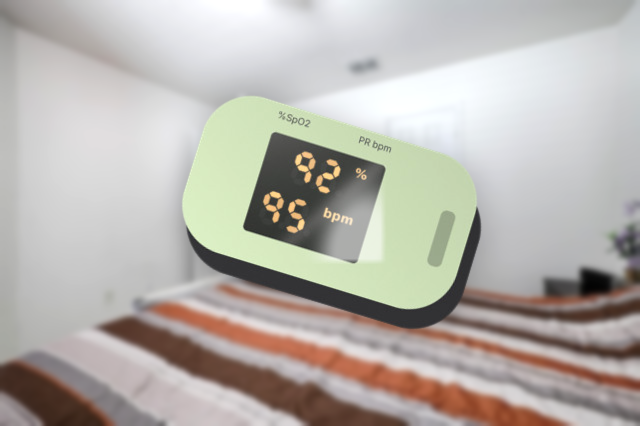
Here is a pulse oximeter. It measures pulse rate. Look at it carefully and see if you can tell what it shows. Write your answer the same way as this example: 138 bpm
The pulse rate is 95 bpm
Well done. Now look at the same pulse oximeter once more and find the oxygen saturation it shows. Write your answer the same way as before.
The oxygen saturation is 92 %
